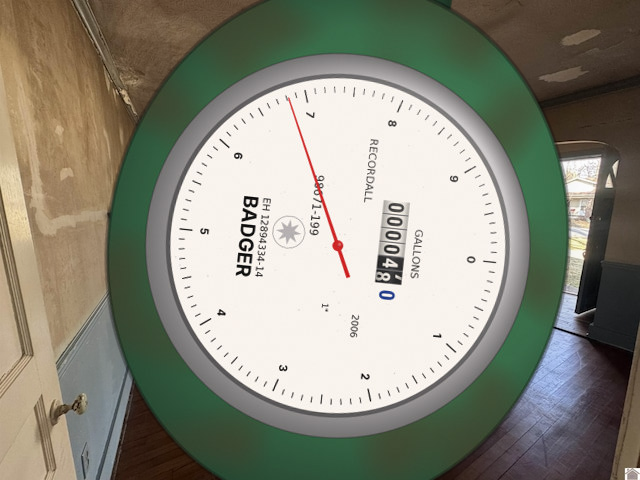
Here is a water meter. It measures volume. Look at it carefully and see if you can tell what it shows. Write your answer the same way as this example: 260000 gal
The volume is 476.8 gal
